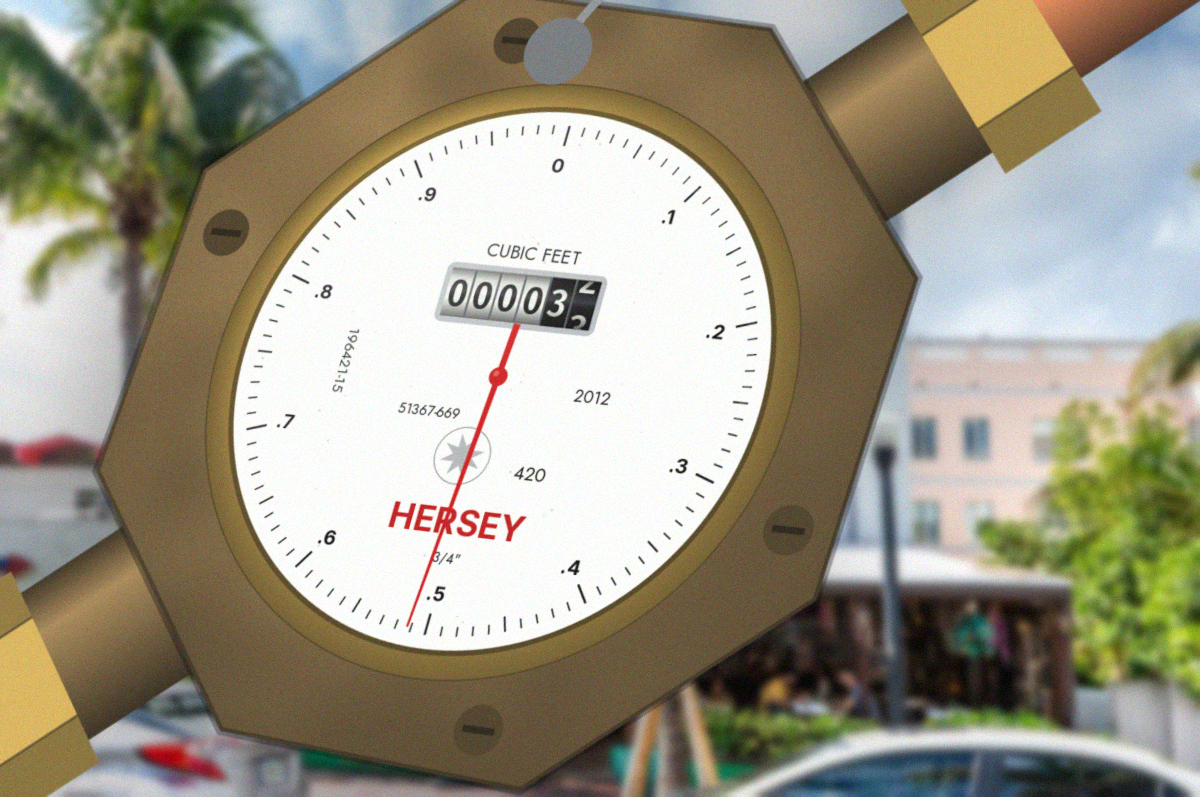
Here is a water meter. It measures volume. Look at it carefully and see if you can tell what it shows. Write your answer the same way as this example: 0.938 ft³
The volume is 32.51 ft³
